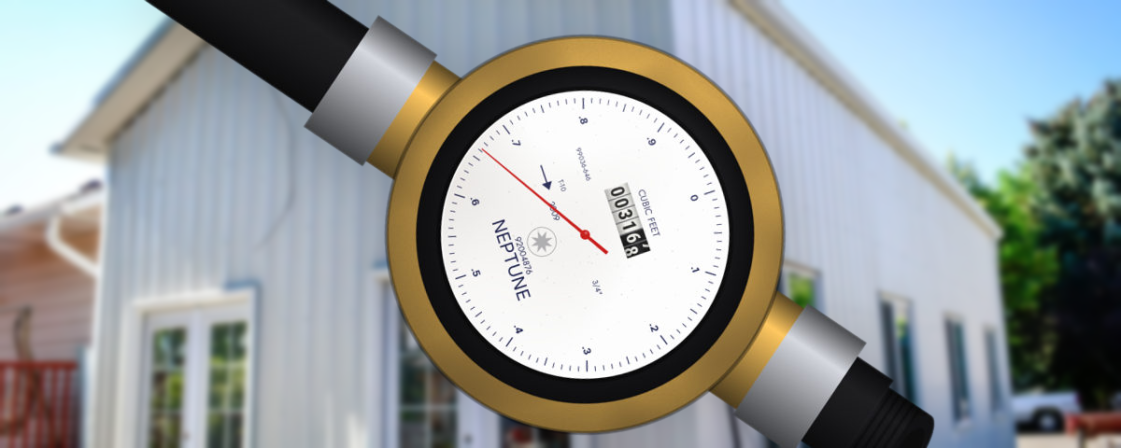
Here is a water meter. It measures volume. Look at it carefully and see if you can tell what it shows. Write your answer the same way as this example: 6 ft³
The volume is 3167.66 ft³
